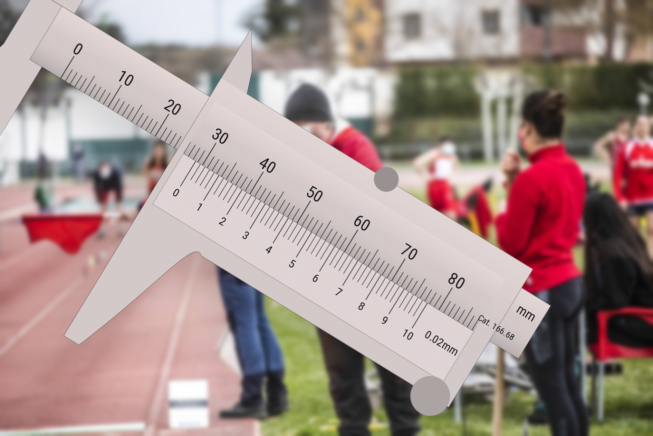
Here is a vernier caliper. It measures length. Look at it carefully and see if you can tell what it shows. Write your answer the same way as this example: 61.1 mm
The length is 28.6 mm
